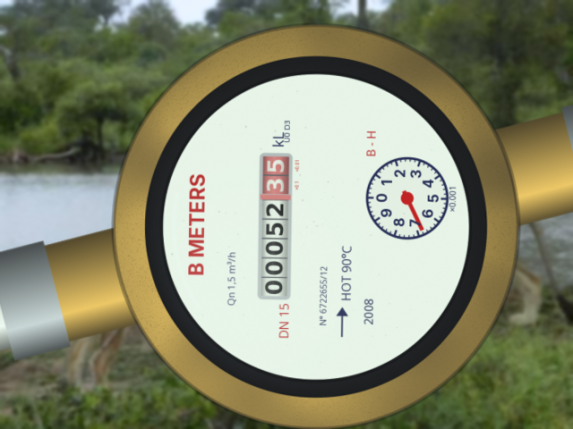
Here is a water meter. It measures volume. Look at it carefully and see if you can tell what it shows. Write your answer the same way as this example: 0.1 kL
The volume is 52.356 kL
